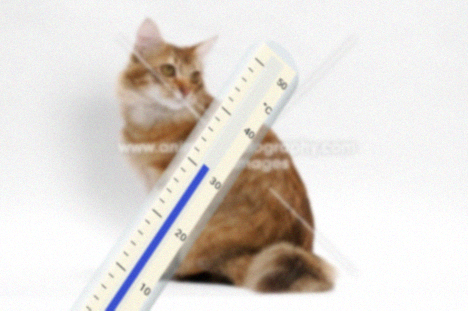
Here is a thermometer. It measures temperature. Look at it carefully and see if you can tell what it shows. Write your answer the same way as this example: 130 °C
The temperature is 31 °C
